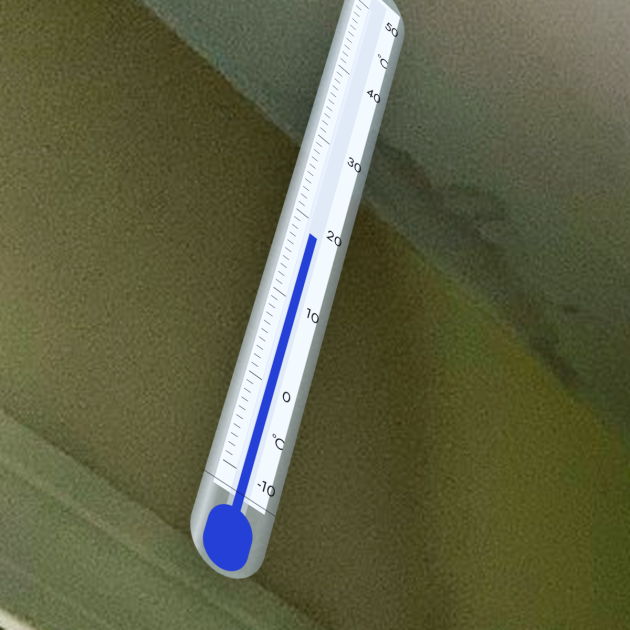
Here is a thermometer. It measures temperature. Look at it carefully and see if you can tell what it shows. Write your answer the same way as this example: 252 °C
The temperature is 18.5 °C
